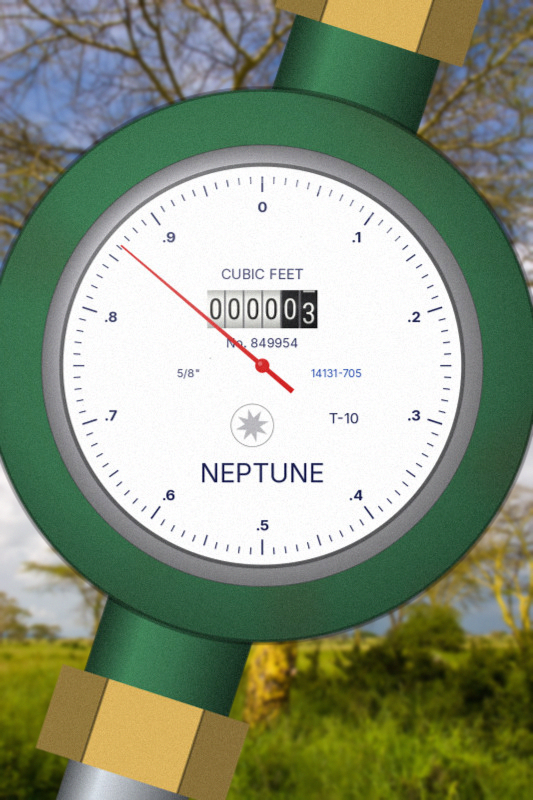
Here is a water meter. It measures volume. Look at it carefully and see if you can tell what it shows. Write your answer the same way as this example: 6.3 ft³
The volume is 2.86 ft³
